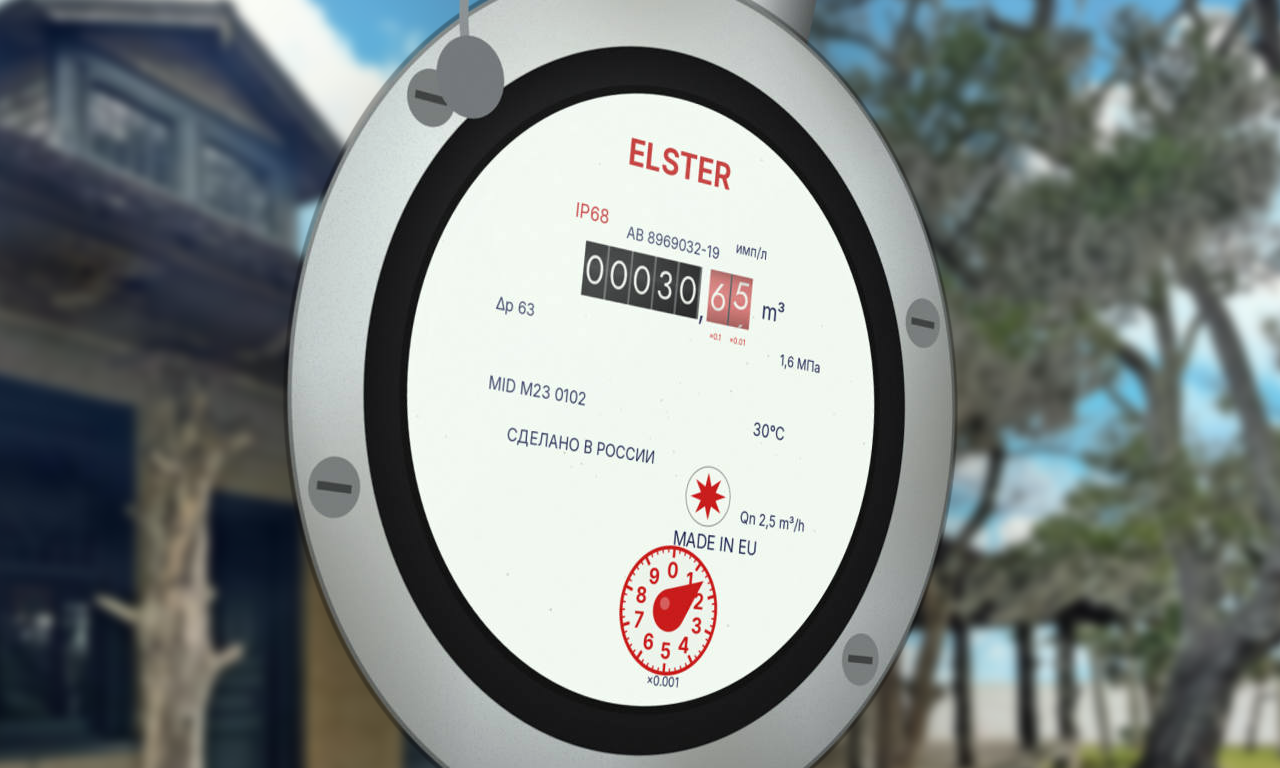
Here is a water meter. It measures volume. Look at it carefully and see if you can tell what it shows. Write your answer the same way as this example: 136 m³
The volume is 30.651 m³
